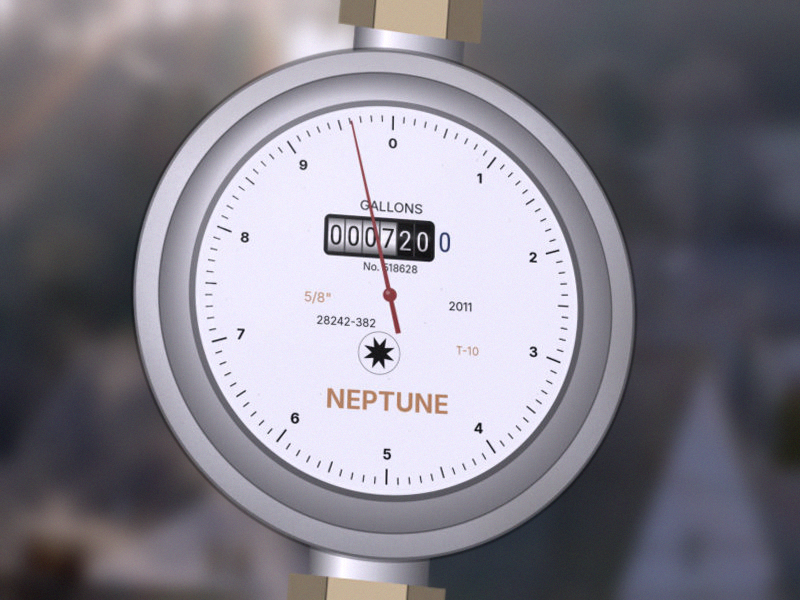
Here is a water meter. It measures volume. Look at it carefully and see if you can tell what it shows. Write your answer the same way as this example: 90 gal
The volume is 7199.6 gal
